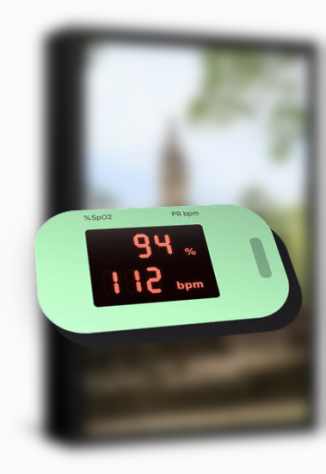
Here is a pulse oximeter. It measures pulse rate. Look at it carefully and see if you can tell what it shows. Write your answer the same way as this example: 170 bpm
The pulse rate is 112 bpm
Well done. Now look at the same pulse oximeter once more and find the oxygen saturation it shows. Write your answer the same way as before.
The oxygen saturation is 94 %
